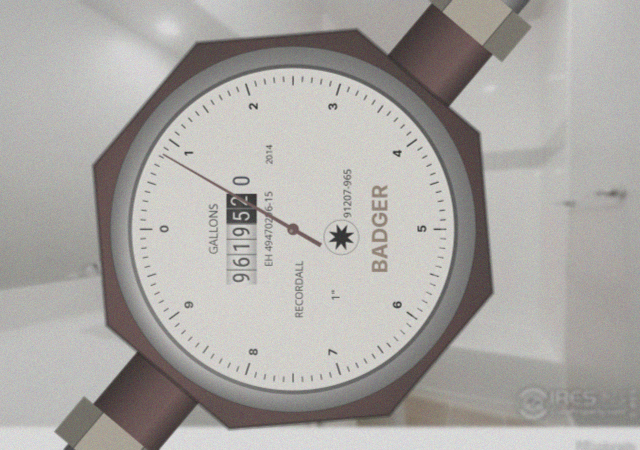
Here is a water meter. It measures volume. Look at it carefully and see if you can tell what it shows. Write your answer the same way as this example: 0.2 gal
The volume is 9619520.8 gal
